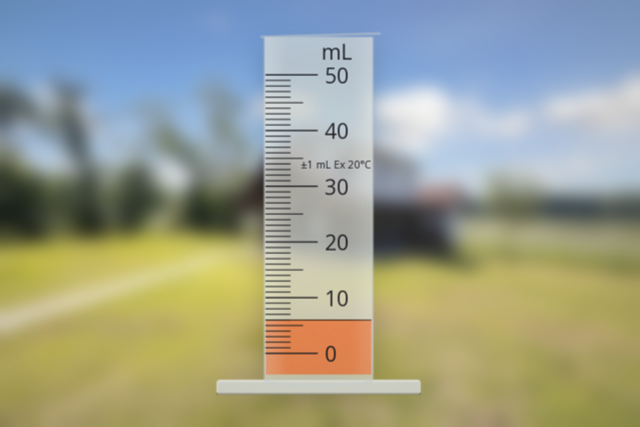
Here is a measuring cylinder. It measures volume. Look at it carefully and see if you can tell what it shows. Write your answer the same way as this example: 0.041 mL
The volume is 6 mL
